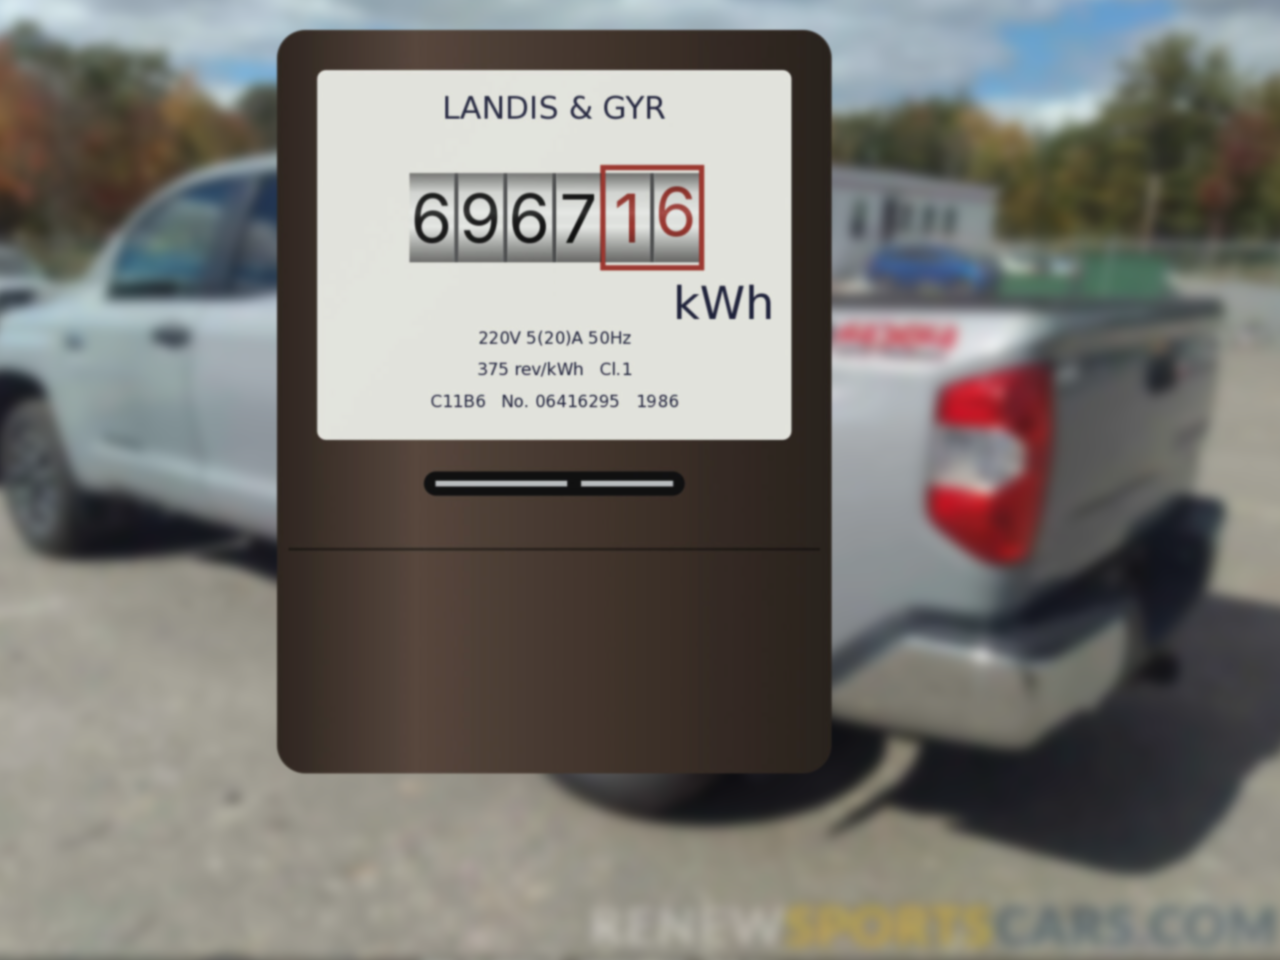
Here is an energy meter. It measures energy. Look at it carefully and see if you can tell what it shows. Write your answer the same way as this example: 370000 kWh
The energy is 6967.16 kWh
